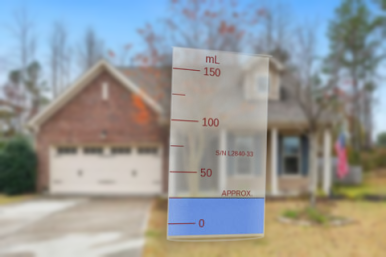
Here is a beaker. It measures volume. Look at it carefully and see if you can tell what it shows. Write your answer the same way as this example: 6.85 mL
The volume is 25 mL
